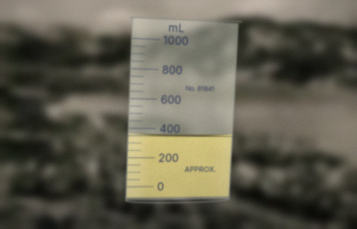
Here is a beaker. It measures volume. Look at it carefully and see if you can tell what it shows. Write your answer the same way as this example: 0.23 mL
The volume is 350 mL
